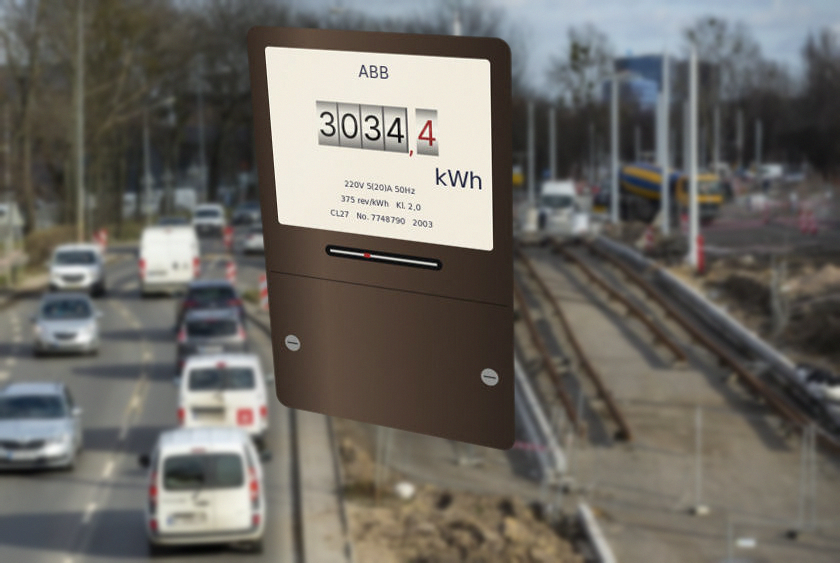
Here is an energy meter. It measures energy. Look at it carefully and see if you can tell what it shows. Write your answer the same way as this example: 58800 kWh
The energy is 3034.4 kWh
